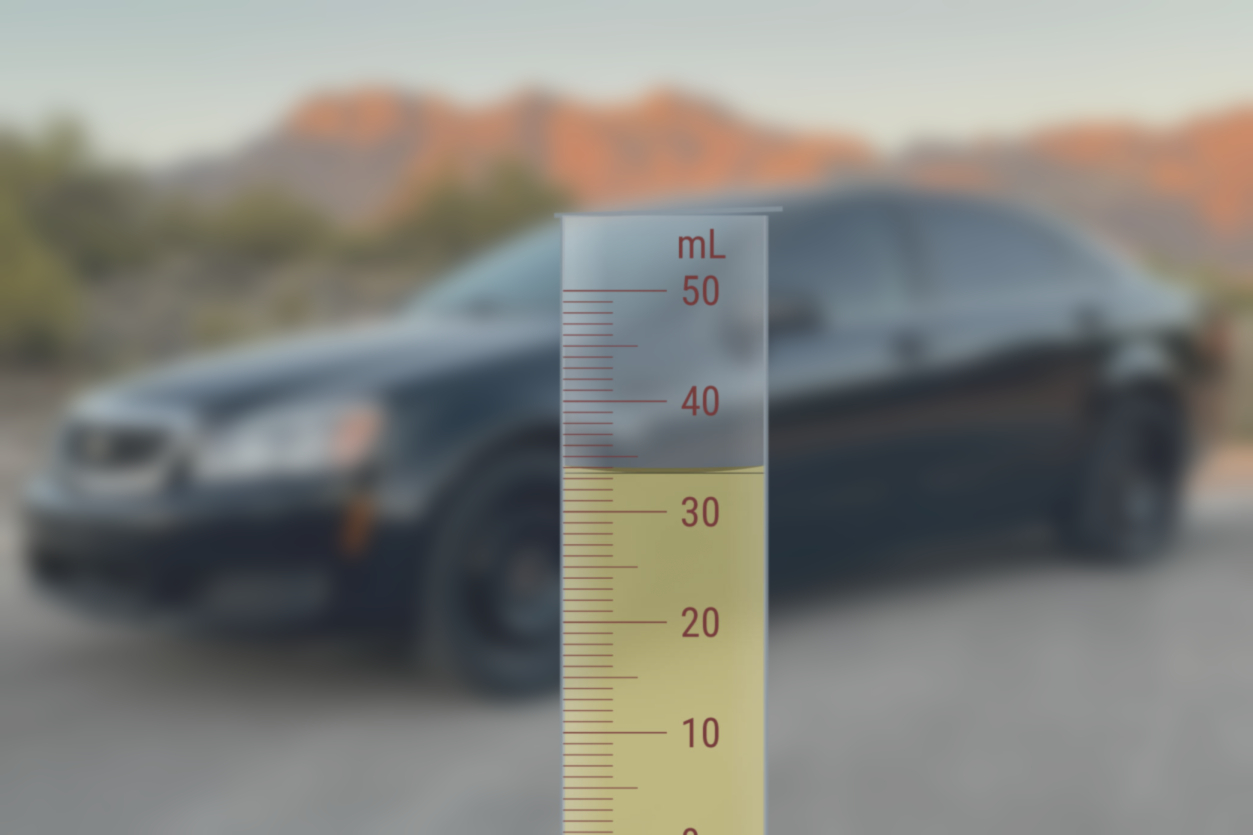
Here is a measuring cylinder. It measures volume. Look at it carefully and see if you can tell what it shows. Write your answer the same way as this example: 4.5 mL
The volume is 33.5 mL
